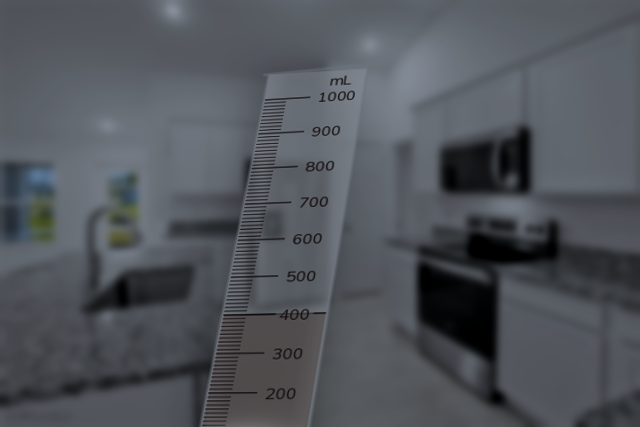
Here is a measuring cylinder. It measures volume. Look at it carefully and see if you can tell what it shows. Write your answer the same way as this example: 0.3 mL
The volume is 400 mL
